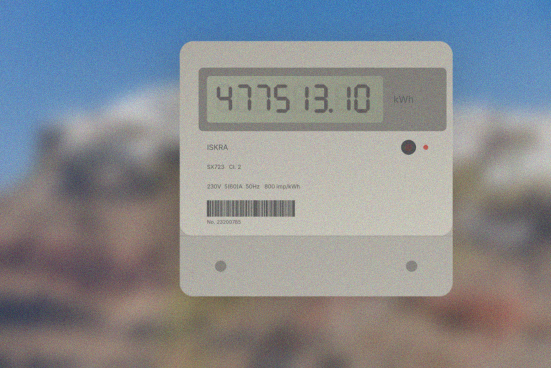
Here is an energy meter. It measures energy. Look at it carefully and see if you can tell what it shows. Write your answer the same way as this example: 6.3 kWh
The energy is 477513.10 kWh
